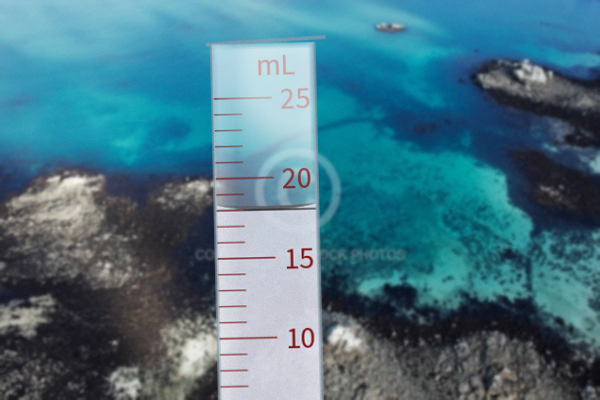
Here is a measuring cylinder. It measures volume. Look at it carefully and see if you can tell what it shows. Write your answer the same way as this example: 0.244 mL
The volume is 18 mL
